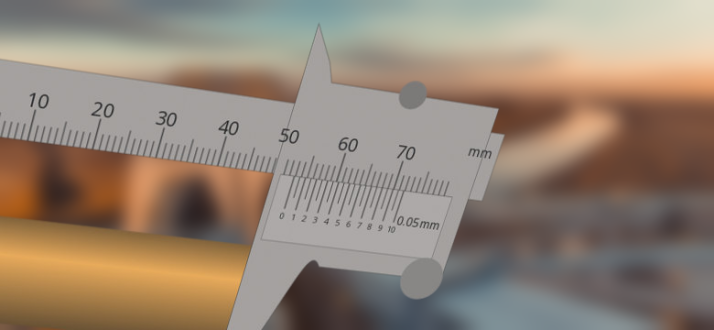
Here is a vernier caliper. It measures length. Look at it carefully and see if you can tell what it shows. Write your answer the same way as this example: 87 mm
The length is 52.8 mm
